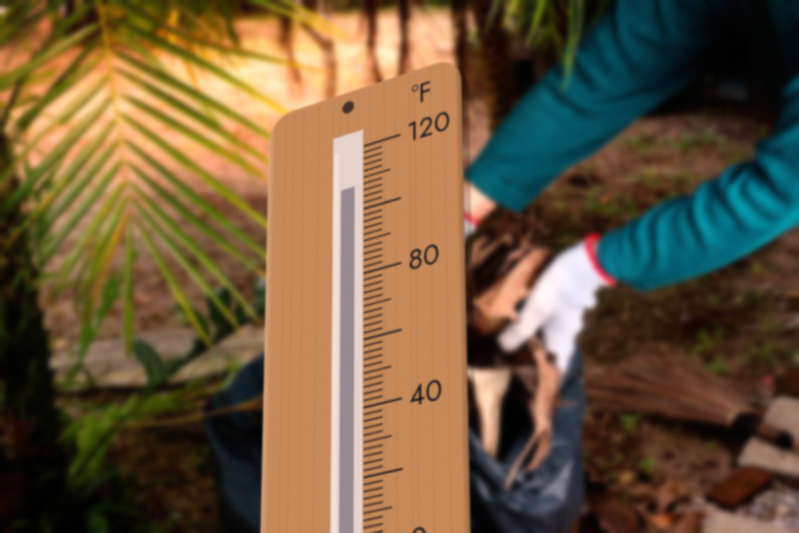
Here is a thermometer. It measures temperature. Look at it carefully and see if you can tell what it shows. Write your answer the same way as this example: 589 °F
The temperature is 108 °F
